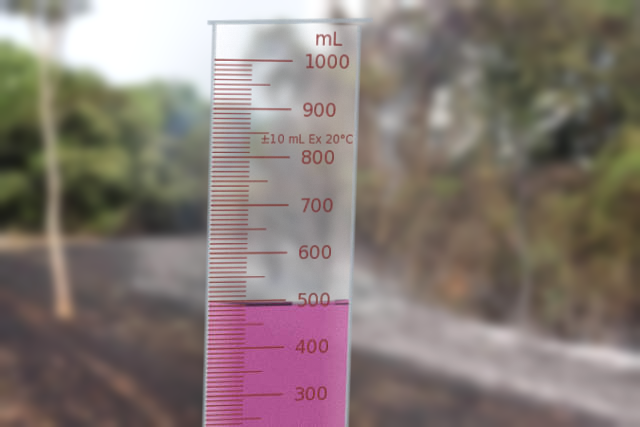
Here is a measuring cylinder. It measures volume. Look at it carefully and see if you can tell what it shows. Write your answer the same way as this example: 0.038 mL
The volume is 490 mL
